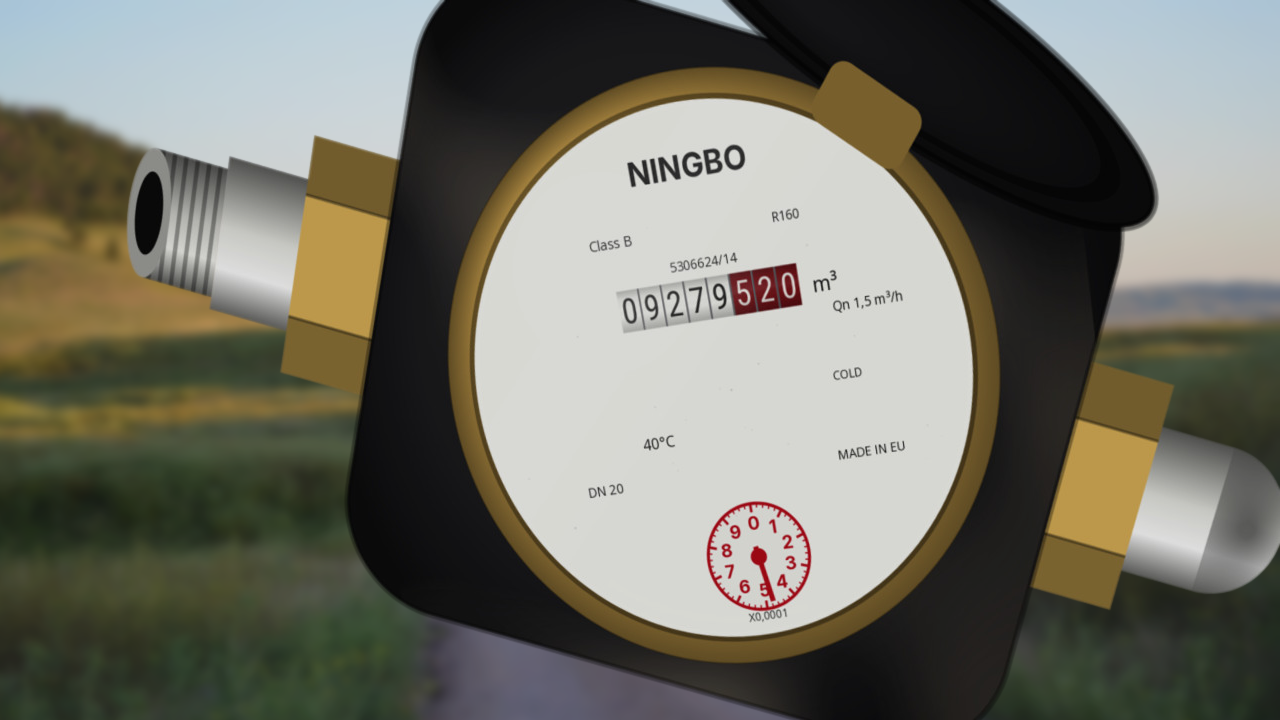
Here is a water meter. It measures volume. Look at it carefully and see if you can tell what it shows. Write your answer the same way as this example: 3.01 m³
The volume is 9279.5204 m³
